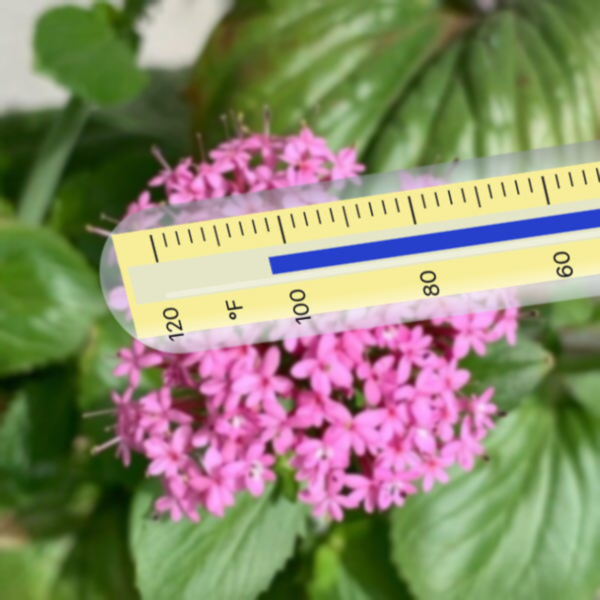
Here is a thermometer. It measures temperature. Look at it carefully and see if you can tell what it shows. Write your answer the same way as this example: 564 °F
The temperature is 103 °F
